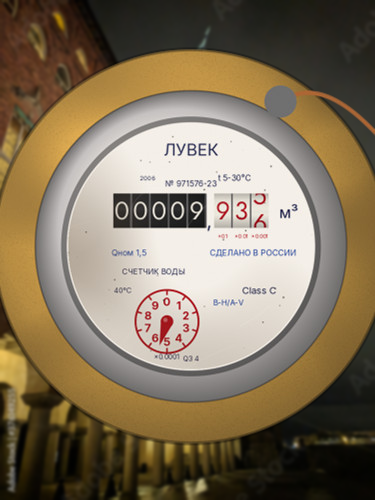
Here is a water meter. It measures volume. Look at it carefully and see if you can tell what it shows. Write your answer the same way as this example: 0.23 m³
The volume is 9.9355 m³
